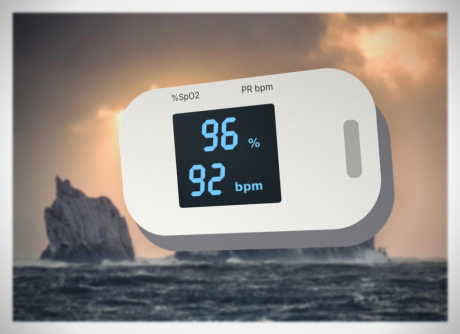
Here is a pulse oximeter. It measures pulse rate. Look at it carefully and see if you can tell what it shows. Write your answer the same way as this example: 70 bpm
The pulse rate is 92 bpm
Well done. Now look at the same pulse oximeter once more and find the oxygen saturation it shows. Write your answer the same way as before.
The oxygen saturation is 96 %
